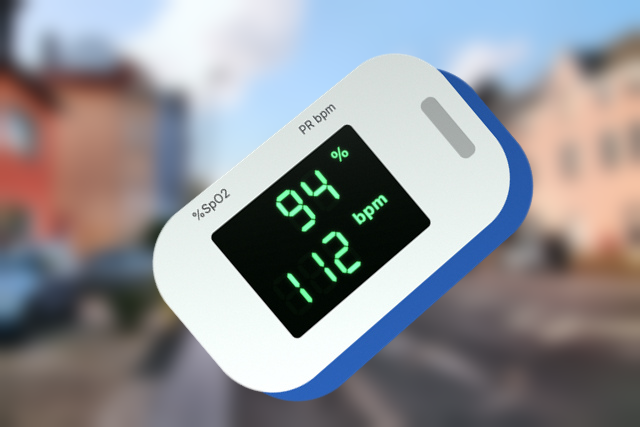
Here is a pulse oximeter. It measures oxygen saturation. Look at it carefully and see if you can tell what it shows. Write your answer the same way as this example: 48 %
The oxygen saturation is 94 %
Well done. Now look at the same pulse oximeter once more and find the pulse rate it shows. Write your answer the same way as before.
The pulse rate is 112 bpm
